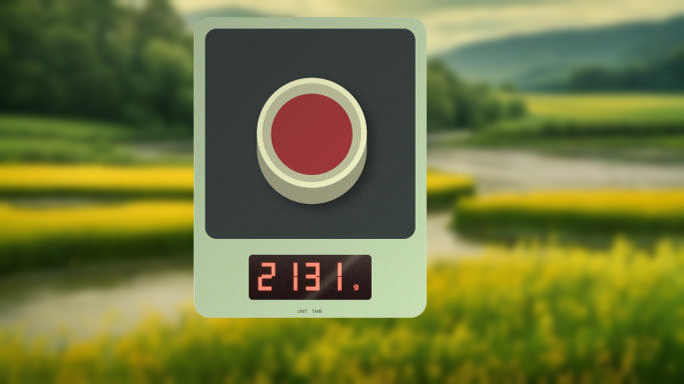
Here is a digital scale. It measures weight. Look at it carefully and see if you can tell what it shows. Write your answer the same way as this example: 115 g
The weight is 2131 g
